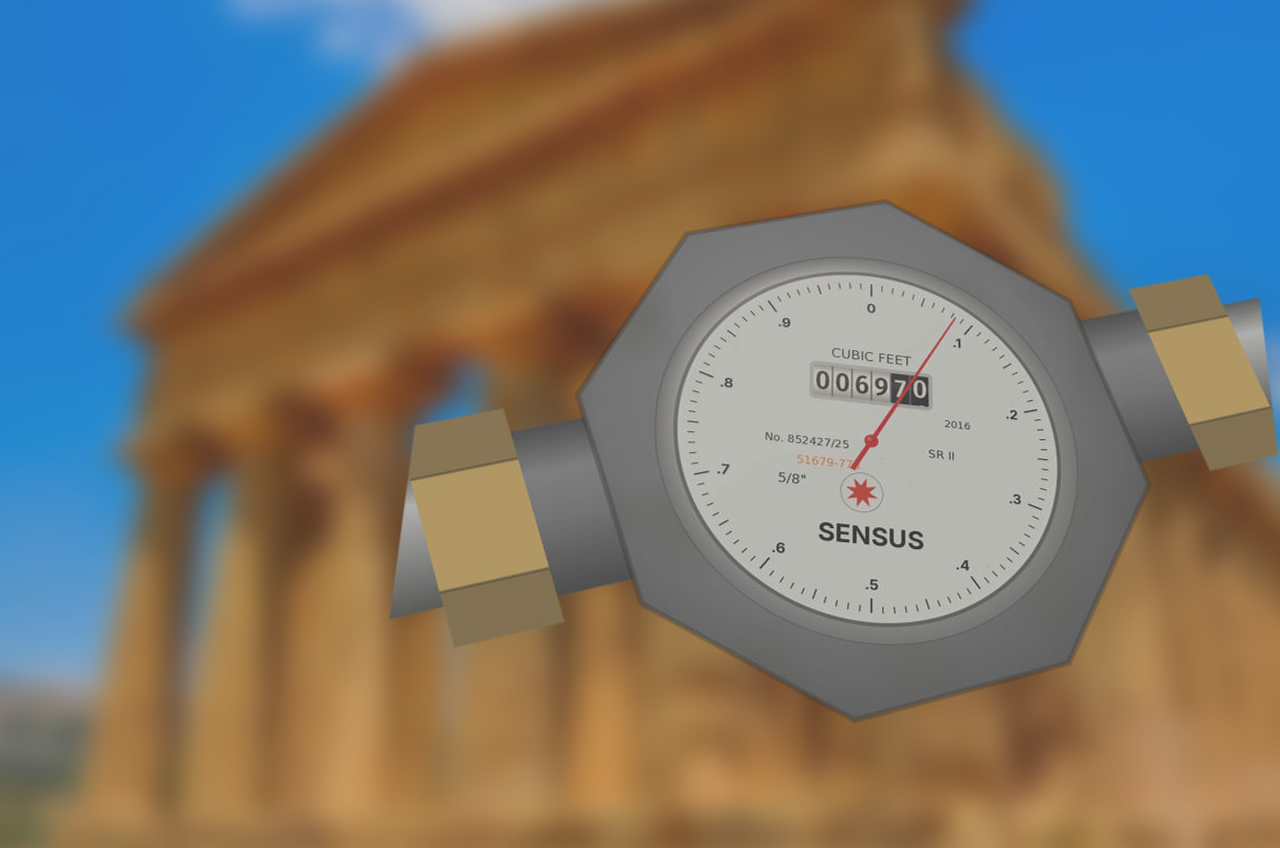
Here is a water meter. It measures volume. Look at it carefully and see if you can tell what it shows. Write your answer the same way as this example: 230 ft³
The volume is 6970.08 ft³
